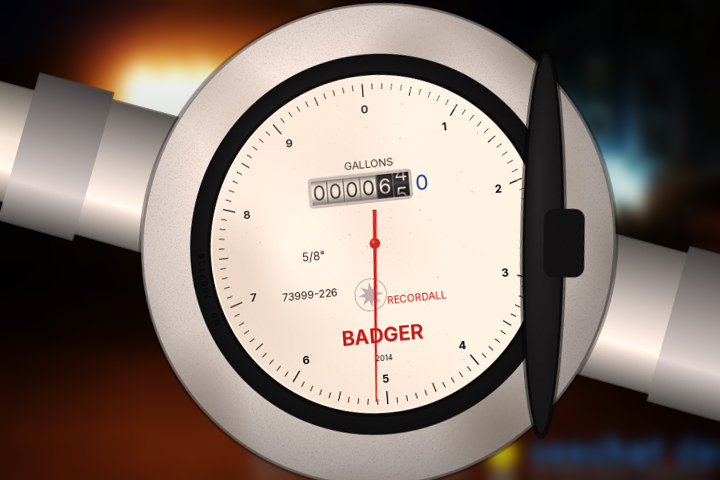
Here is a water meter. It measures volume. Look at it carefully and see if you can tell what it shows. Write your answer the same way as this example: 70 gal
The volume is 645.1 gal
